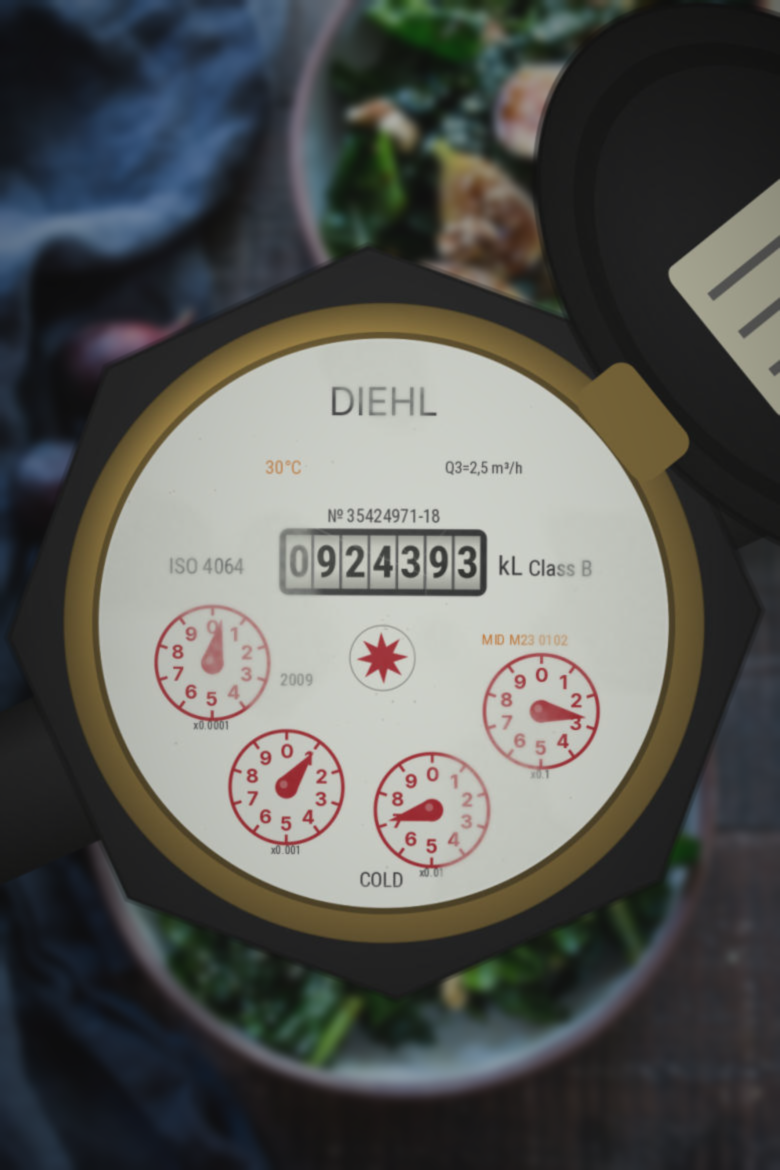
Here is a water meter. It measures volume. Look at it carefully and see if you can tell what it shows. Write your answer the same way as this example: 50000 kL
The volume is 924393.2710 kL
